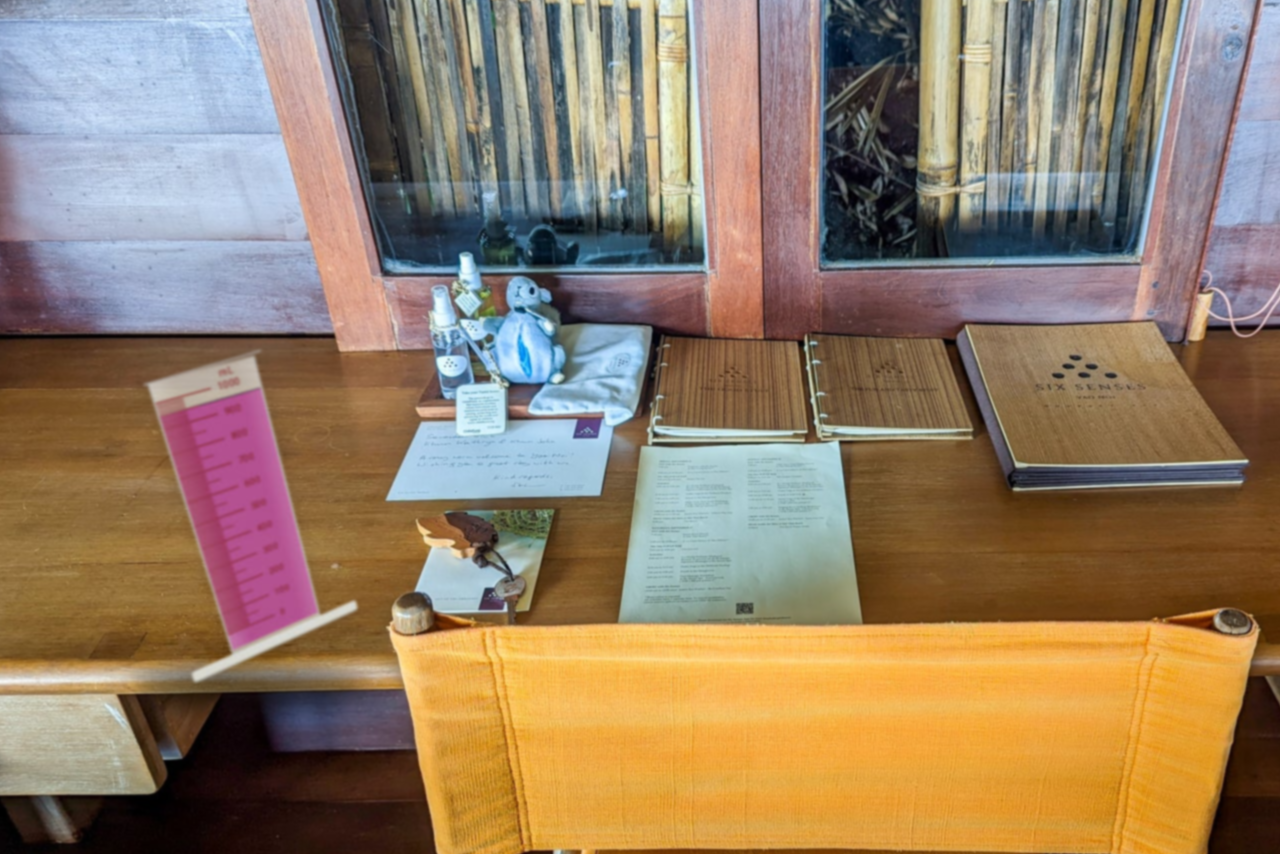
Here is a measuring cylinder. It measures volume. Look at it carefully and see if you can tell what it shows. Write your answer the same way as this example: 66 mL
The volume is 950 mL
